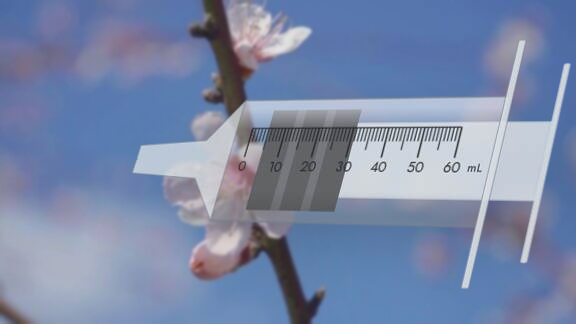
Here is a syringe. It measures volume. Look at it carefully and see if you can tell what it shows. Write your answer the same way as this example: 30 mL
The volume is 5 mL
